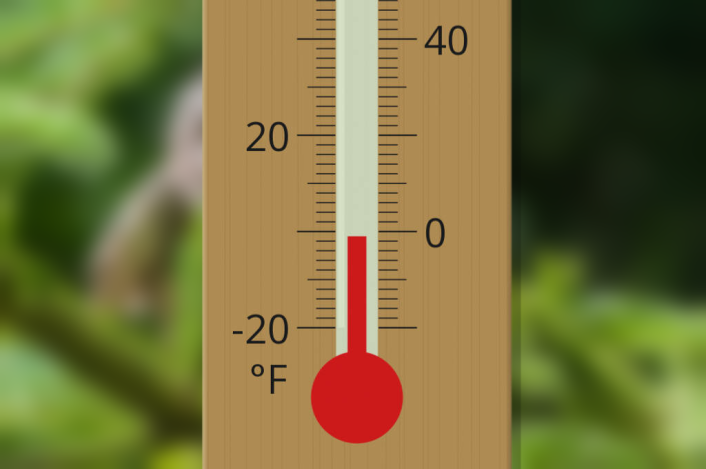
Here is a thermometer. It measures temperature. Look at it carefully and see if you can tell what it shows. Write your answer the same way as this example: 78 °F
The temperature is -1 °F
